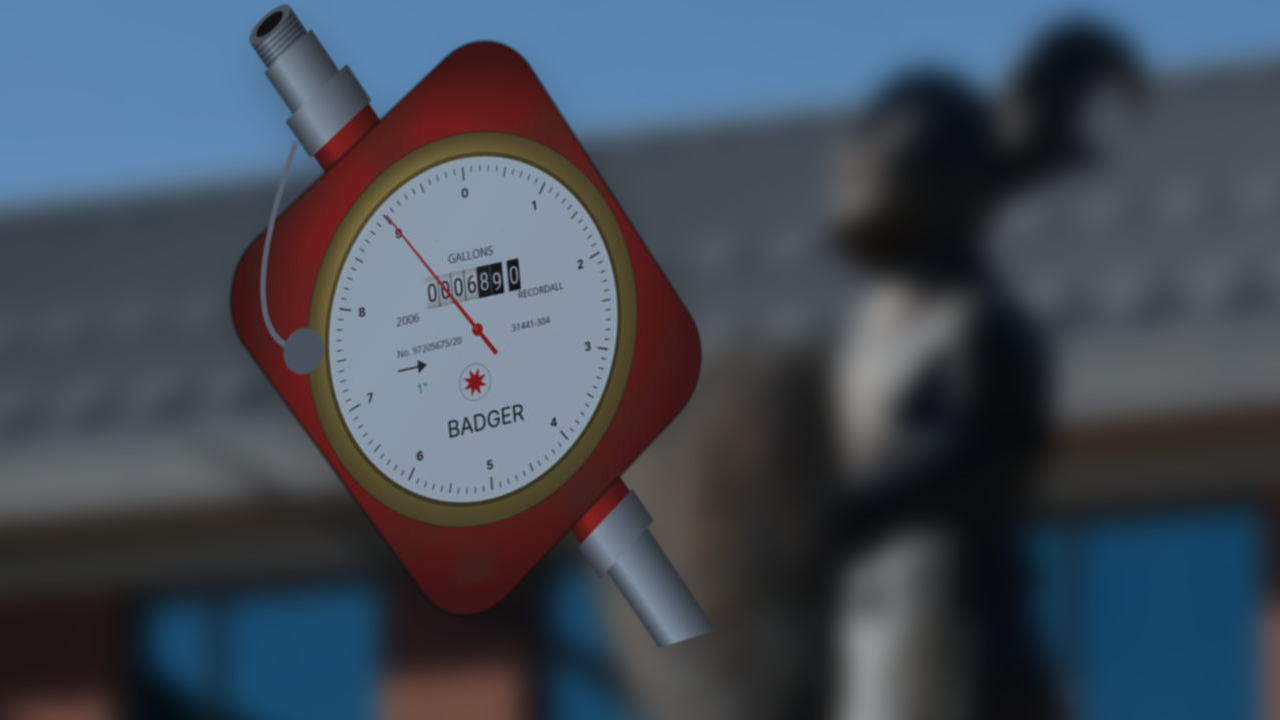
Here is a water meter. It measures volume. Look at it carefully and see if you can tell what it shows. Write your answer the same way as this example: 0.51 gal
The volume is 6889.0 gal
